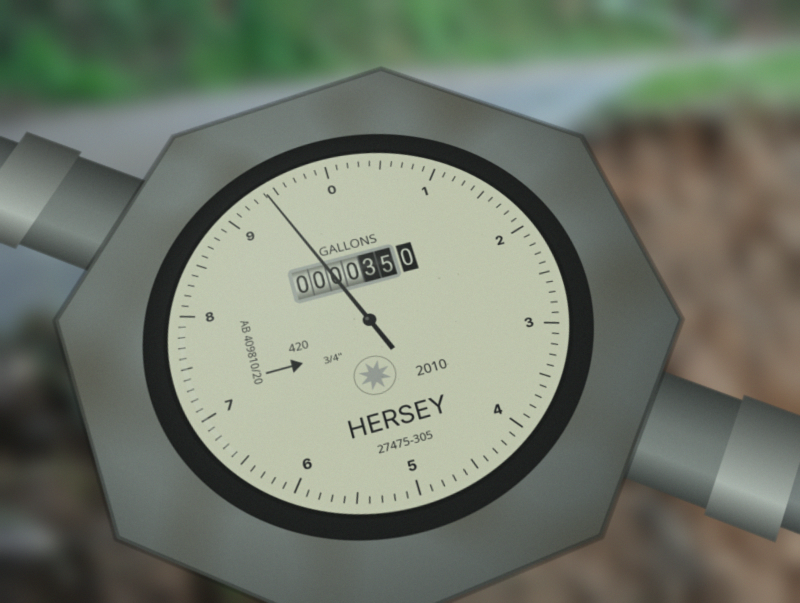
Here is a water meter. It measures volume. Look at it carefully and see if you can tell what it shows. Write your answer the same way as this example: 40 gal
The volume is 349.4 gal
